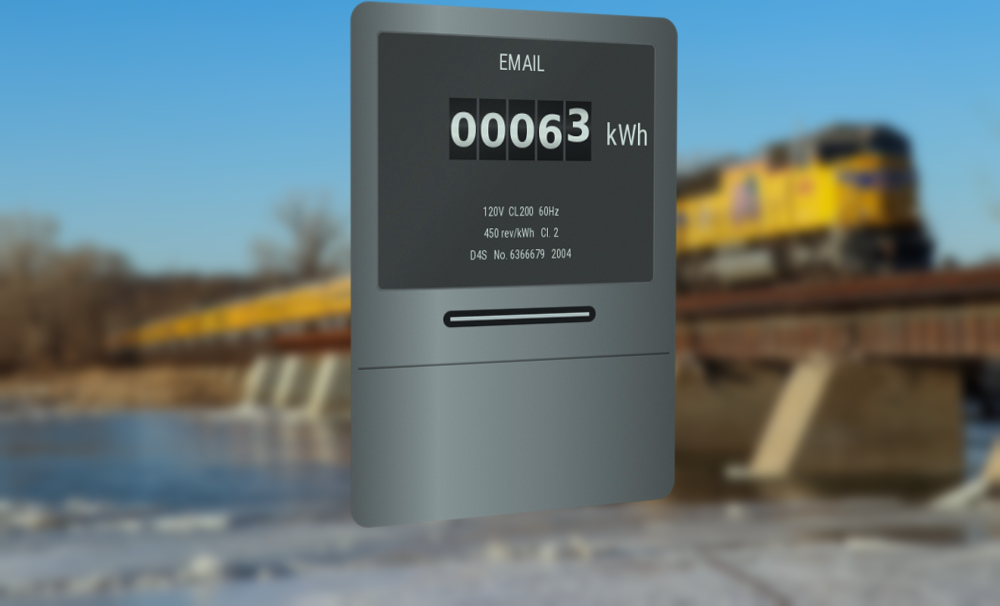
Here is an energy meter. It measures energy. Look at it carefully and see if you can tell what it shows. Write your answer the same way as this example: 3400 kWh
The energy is 63 kWh
